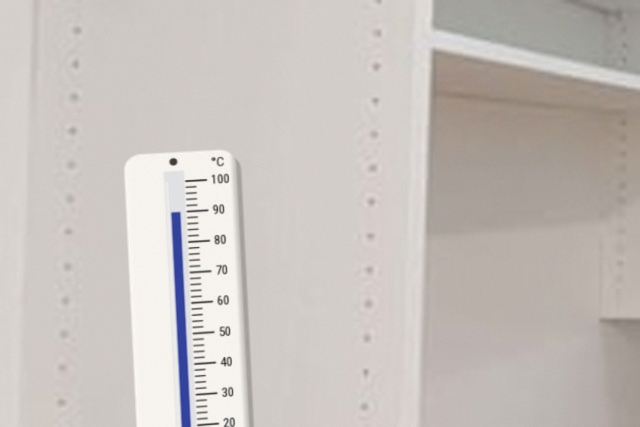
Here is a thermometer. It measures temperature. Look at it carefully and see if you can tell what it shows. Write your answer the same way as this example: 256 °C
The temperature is 90 °C
